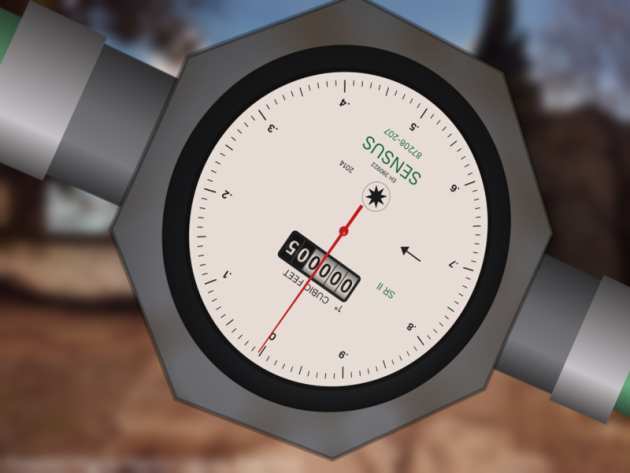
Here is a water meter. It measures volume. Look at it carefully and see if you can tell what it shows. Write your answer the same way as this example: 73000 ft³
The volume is 5.00 ft³
